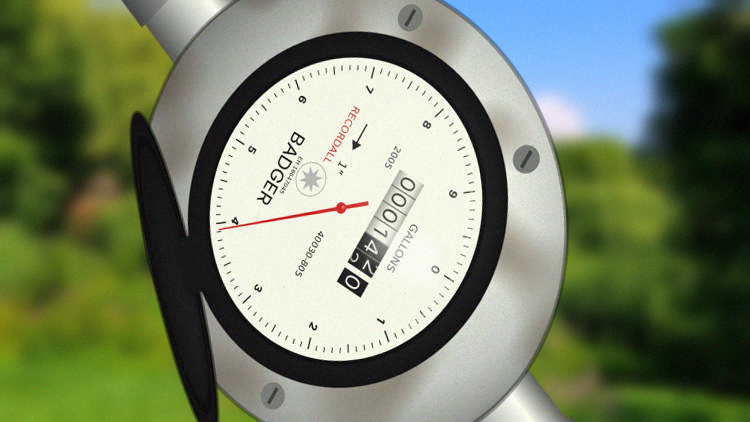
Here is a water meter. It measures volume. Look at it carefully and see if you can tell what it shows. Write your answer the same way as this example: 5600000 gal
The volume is 1423.9 gal
